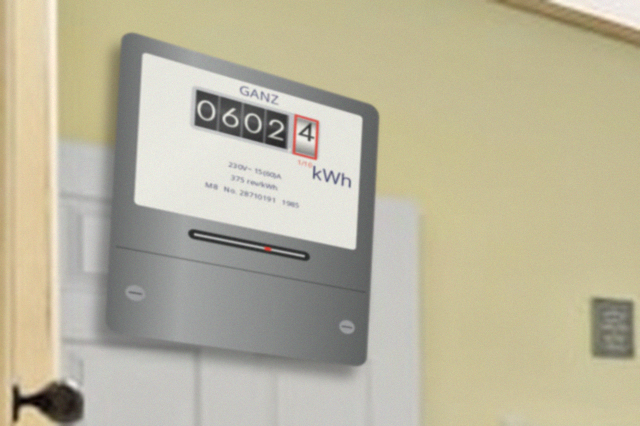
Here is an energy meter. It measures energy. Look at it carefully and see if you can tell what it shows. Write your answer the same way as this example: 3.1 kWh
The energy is 602.4 kWh
